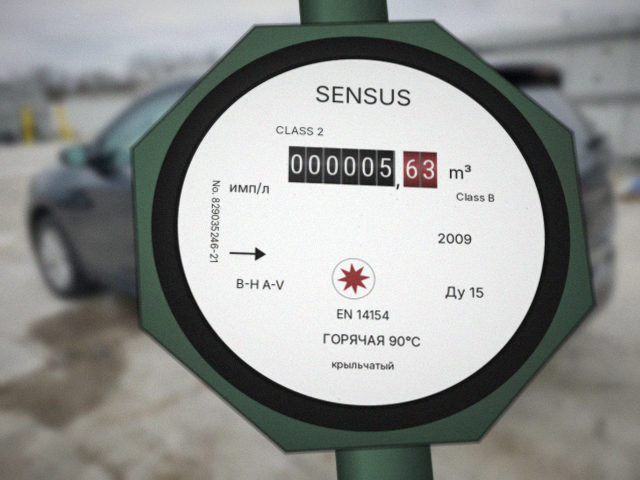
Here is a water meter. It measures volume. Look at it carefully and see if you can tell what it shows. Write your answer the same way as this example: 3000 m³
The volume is 5.63 m³
